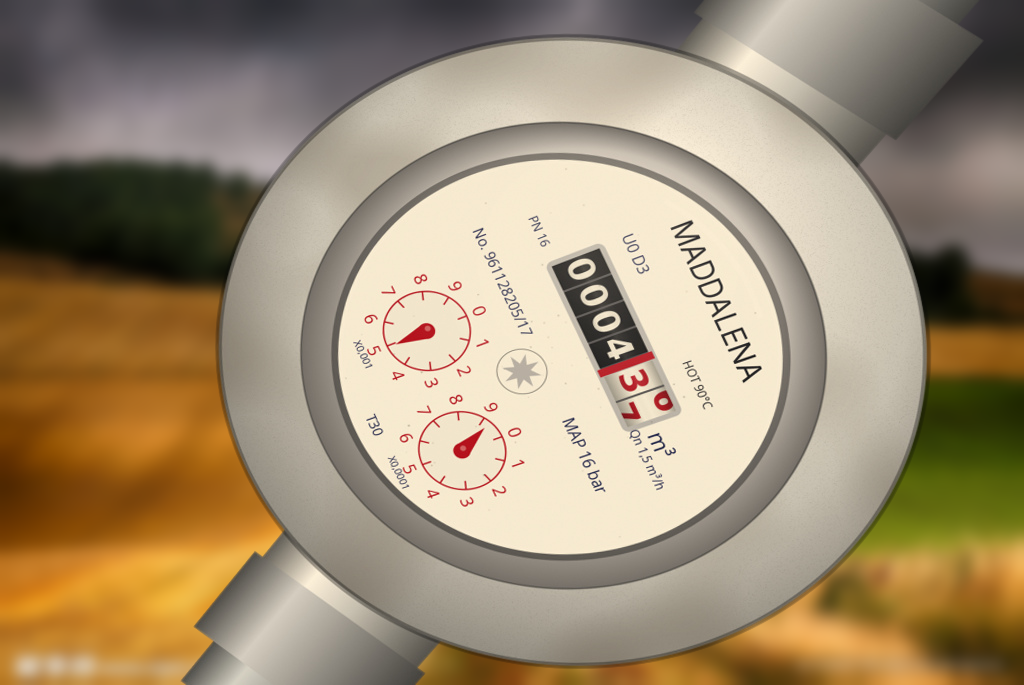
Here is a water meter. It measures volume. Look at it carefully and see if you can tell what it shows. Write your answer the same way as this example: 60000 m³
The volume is 4.3649 m³
